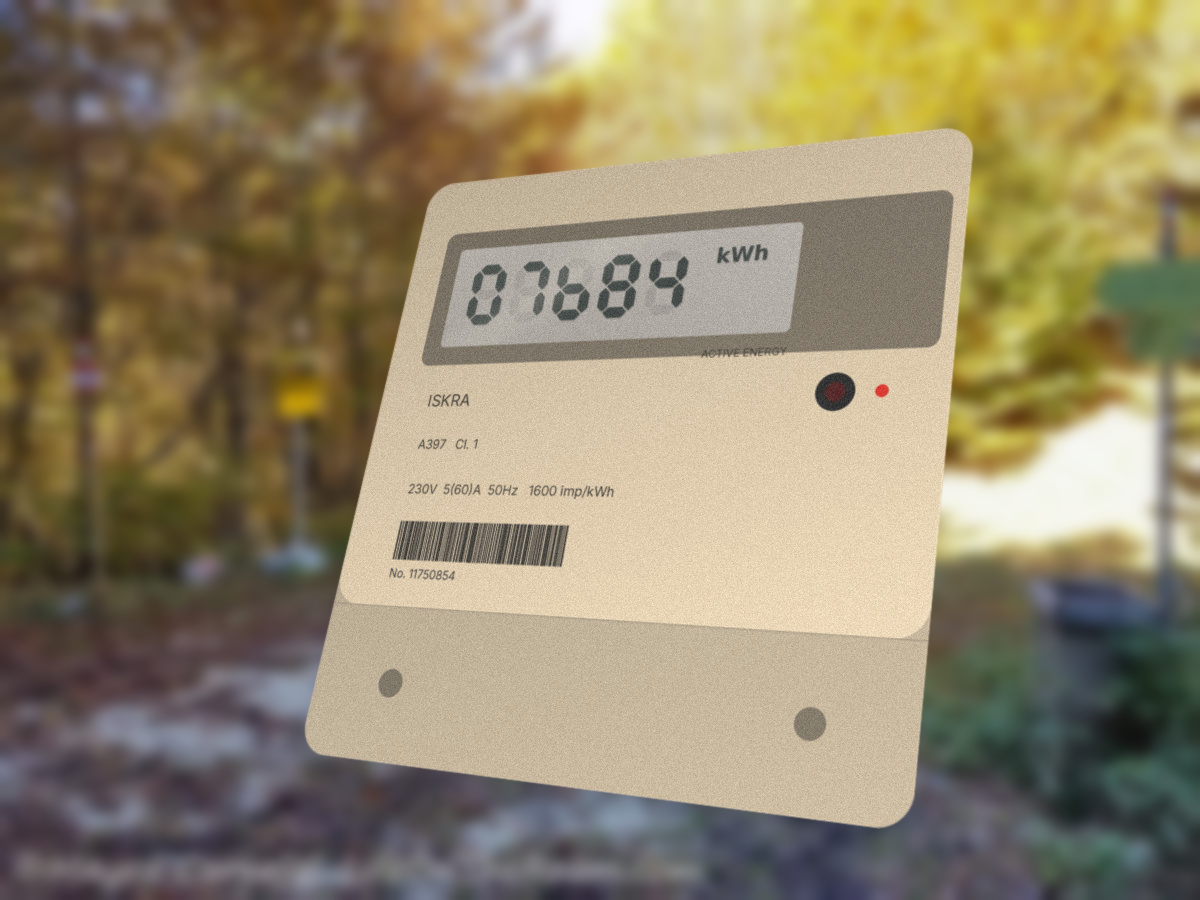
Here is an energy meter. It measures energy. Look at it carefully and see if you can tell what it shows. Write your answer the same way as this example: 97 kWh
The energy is 7684 kWh
